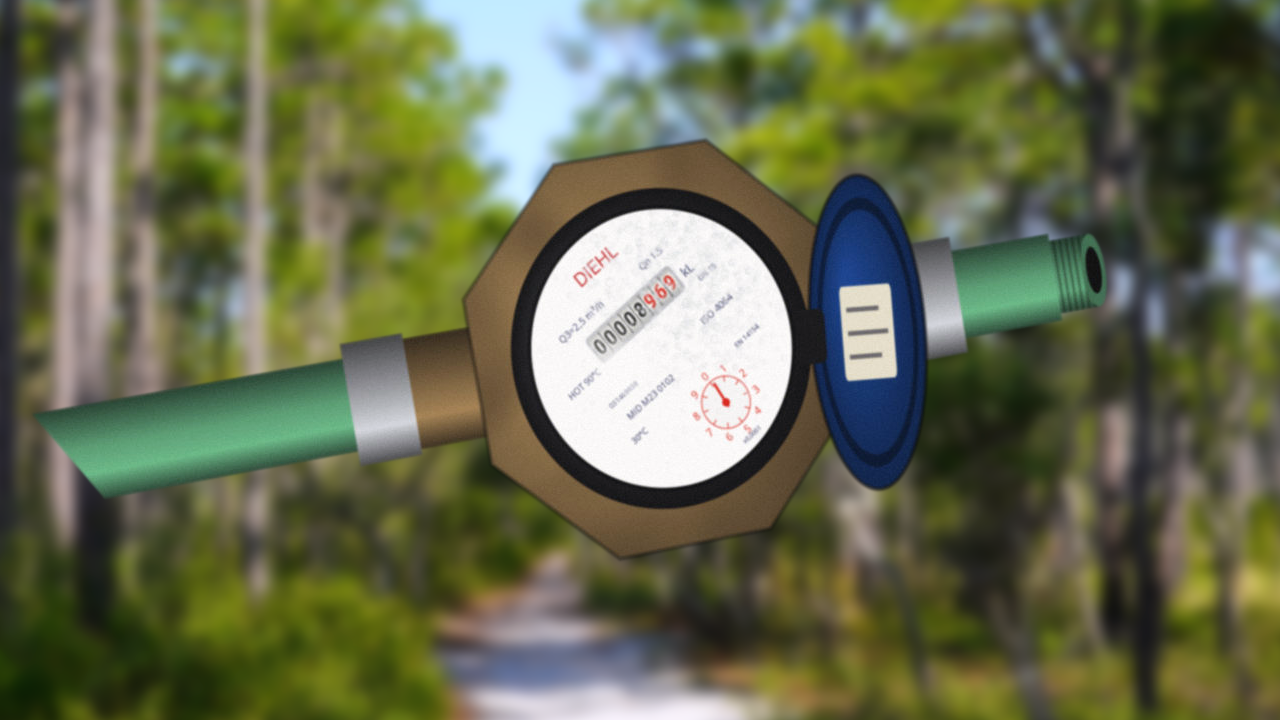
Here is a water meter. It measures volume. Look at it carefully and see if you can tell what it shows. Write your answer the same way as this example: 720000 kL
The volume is 8.9690 kL
